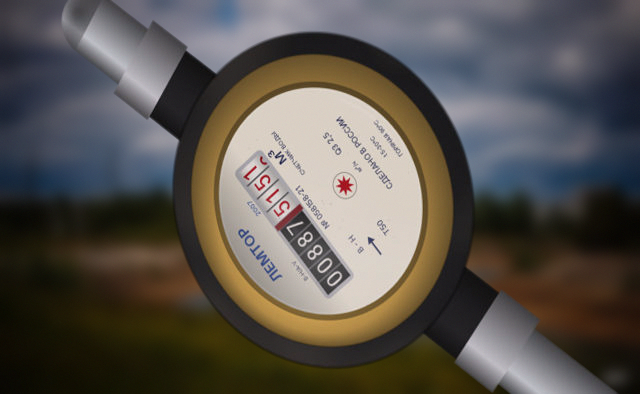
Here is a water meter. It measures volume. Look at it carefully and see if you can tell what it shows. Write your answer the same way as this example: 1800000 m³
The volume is 887.5151 m³
